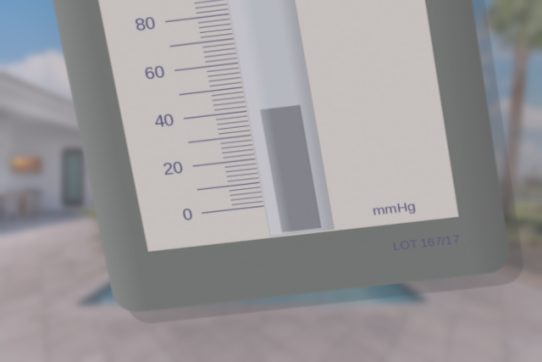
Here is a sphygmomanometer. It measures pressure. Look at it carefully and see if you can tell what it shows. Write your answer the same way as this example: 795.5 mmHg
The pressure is 40 mmHg
